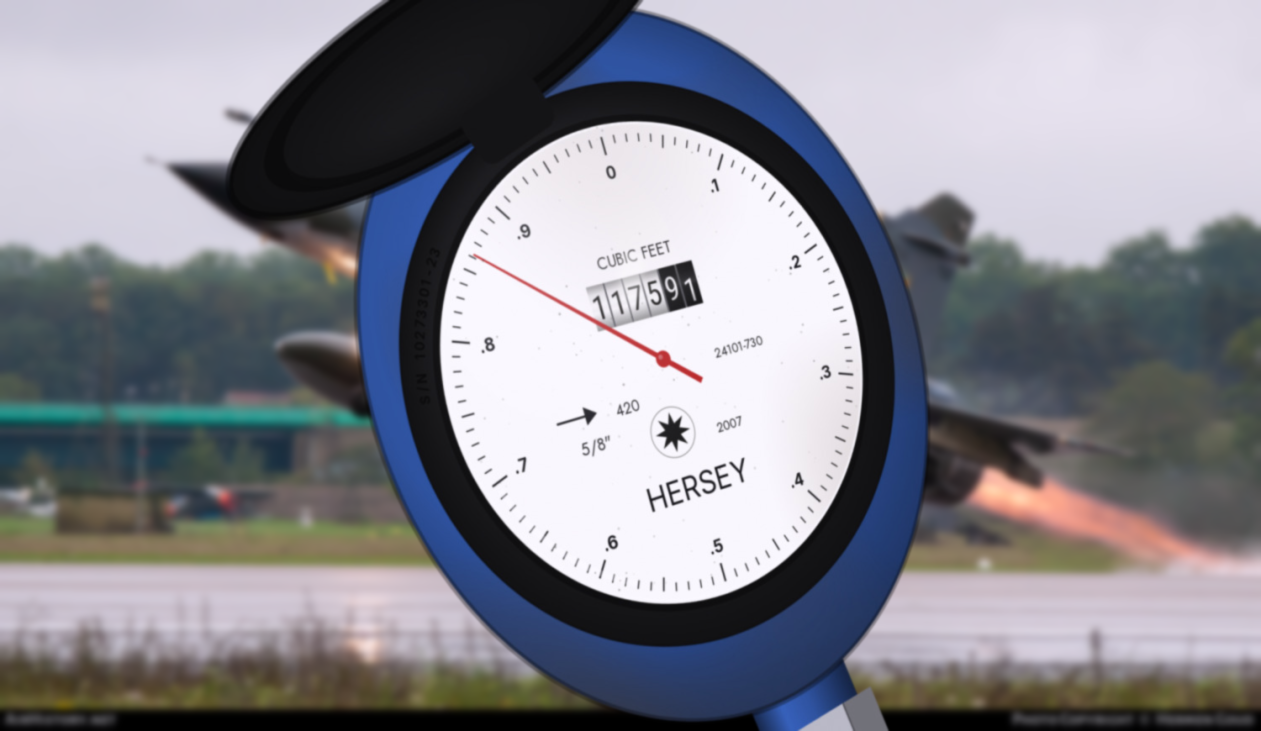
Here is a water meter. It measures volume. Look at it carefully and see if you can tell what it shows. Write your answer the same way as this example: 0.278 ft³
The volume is 117590.86 ft³
